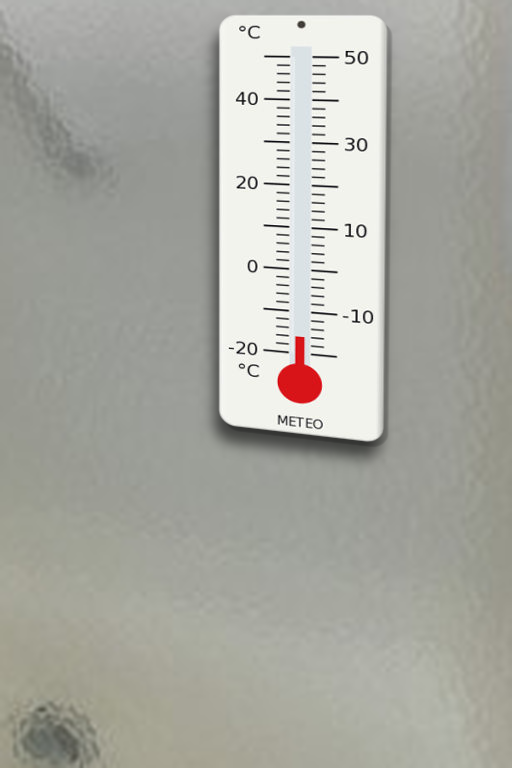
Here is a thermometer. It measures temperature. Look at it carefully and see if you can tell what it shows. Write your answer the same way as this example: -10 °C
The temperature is -16 °C
